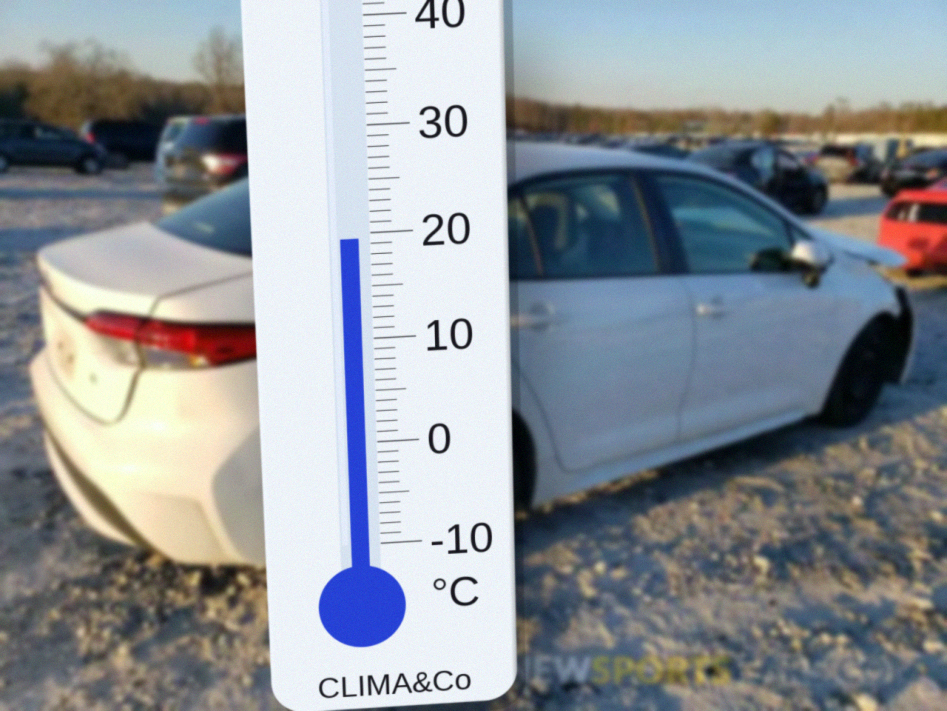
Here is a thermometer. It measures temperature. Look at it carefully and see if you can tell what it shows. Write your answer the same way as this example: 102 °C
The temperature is 19.5 °C
